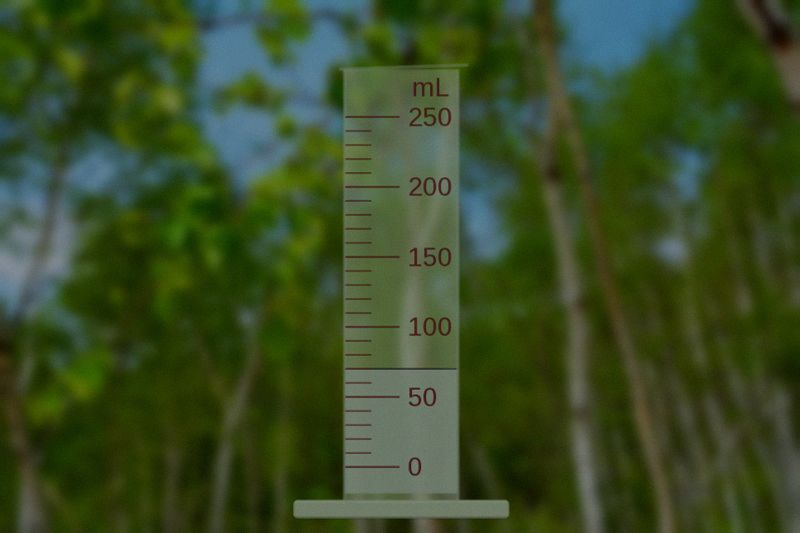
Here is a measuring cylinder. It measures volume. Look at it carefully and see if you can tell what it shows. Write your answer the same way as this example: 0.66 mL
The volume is 70 mL
